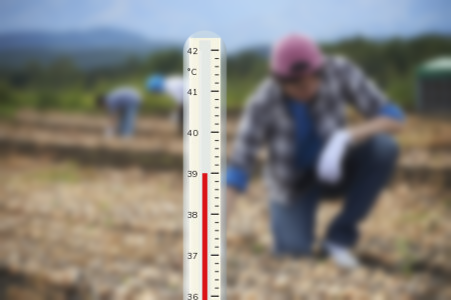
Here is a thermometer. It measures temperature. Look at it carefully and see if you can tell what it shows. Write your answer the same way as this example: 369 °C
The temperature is 39 °C
